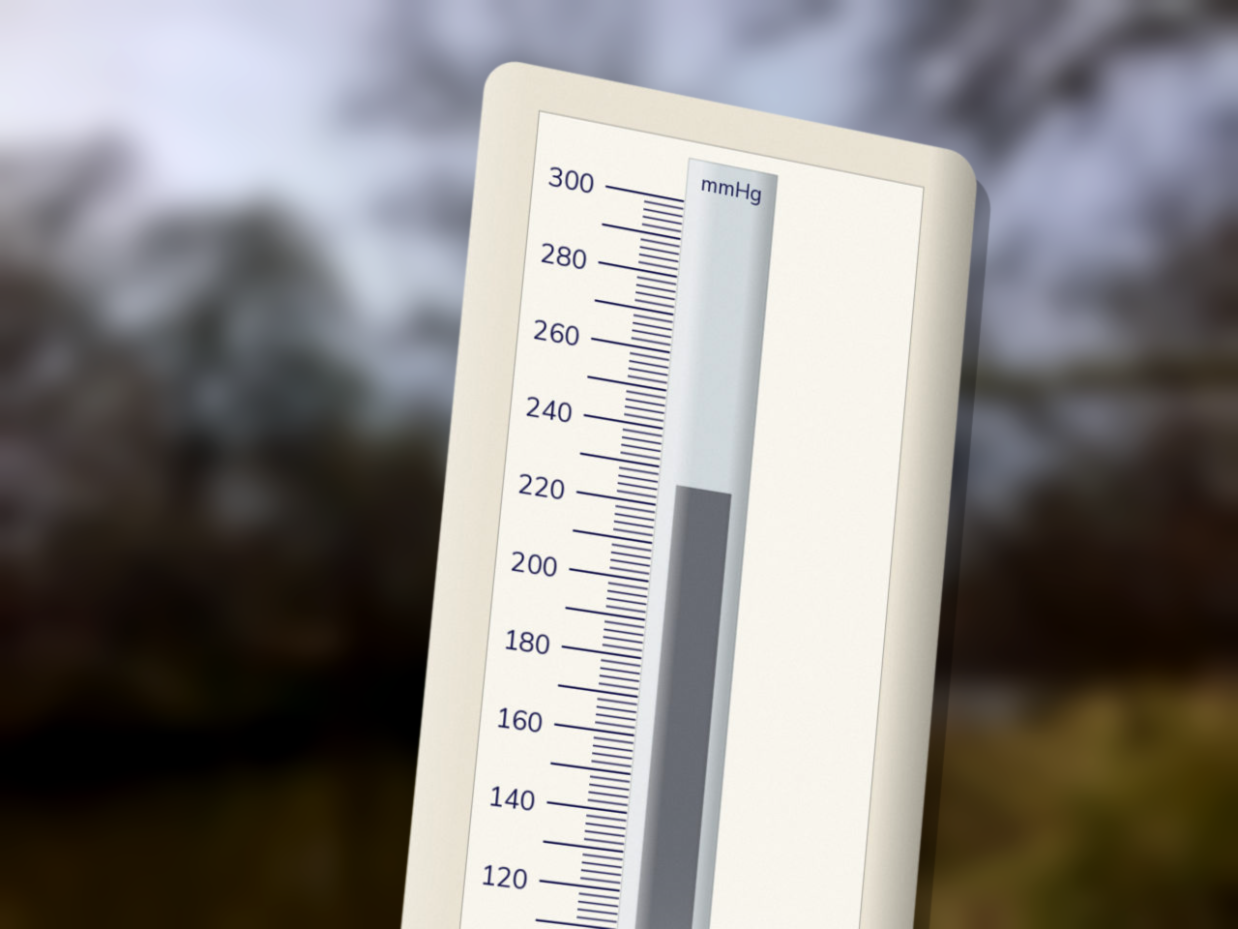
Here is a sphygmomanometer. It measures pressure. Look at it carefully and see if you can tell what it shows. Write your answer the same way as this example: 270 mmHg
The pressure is 226 mmHg
